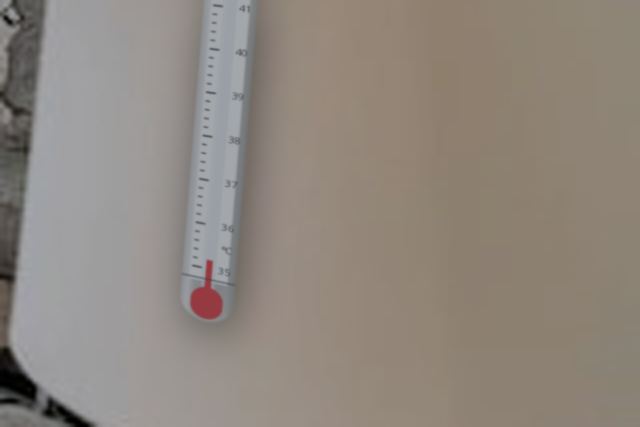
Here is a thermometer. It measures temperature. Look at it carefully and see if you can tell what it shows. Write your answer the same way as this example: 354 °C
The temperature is 35.2 °C
